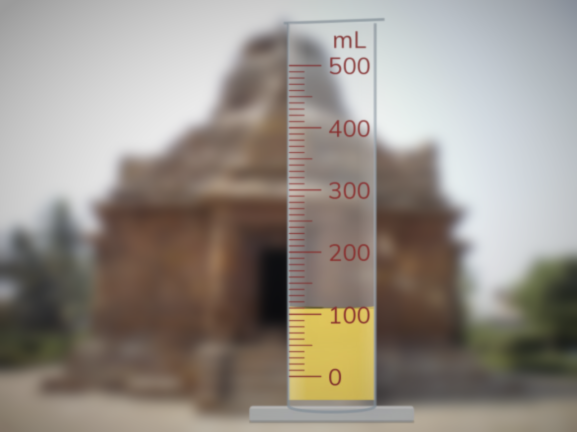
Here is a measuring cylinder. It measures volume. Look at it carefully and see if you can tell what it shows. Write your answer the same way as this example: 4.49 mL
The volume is 110 mL
